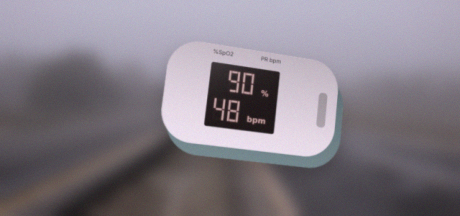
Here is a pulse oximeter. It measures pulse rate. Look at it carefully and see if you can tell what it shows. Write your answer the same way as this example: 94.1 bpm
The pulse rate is 48 bpm
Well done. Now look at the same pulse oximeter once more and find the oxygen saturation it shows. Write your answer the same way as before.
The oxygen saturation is 90 %
